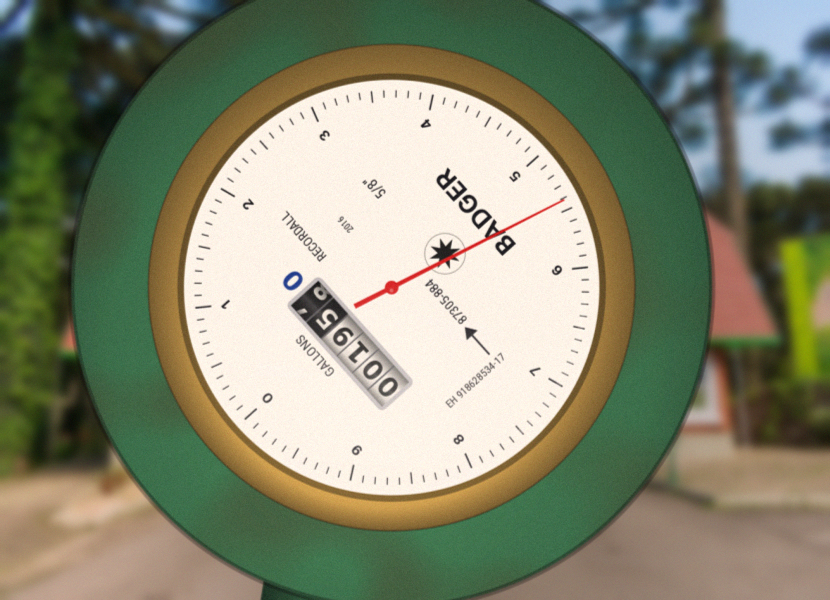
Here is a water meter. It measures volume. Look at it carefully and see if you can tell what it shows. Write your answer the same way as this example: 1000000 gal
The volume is 19575.4 gal
